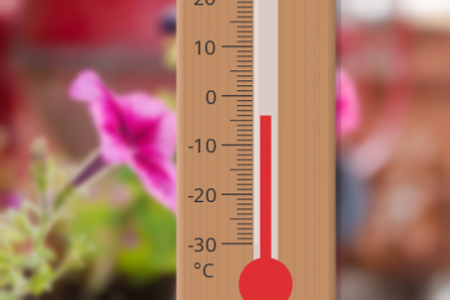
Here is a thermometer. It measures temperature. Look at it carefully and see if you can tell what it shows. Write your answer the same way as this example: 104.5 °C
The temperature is -4 °C
